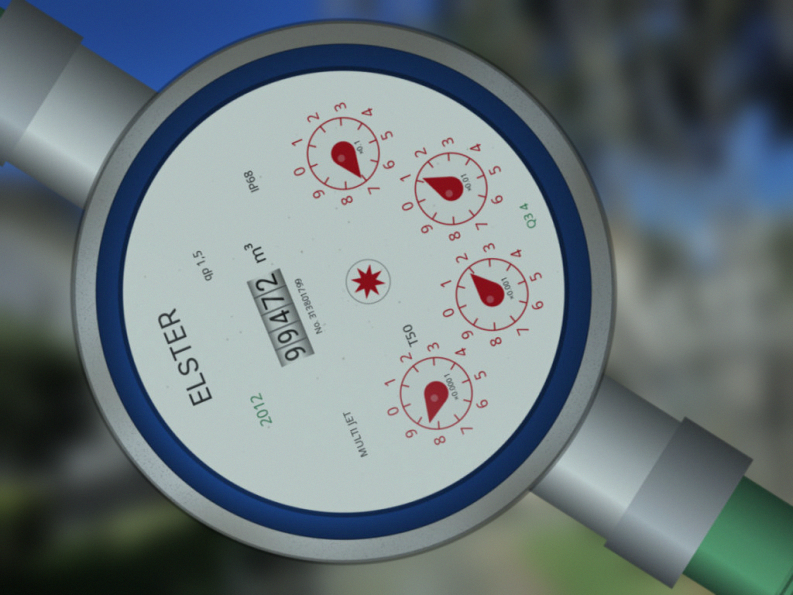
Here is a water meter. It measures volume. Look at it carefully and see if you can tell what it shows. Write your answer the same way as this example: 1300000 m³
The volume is 99472.7118 m³
